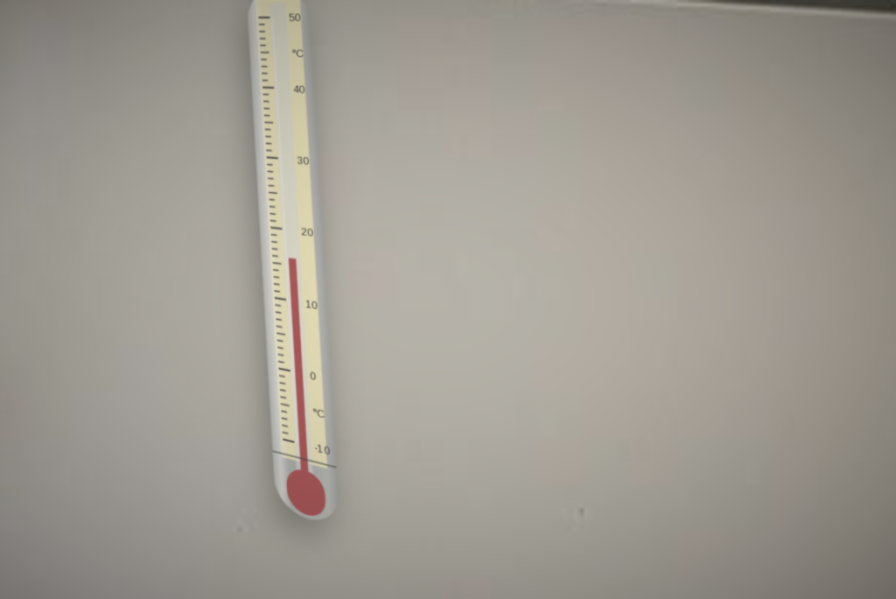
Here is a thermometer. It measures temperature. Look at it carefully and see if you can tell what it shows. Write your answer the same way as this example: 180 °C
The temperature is 16 °C
